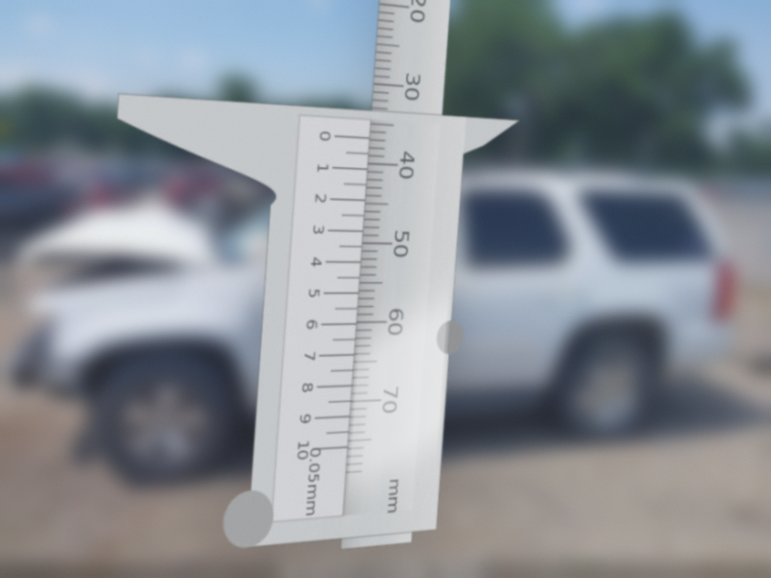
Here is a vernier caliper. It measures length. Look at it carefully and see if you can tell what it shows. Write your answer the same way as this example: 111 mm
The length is 36.8 mm
